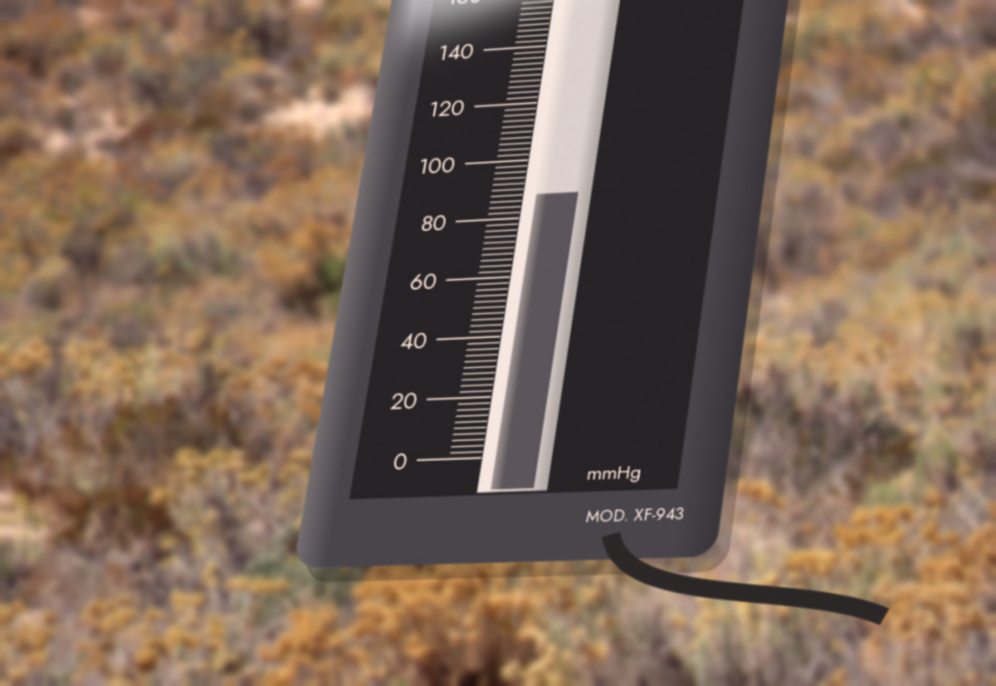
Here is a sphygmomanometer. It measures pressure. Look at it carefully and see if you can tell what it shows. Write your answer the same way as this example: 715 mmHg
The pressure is 88 mmHg
